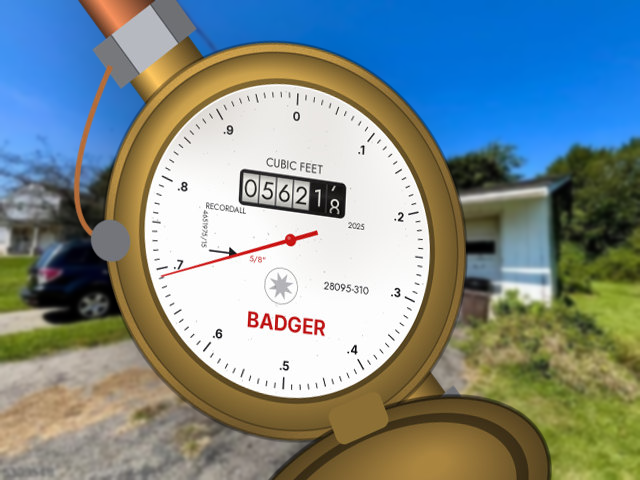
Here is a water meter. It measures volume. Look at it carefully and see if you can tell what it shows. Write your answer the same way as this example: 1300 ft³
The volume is 56217.69 ft³
